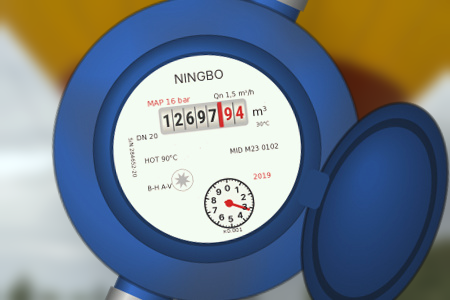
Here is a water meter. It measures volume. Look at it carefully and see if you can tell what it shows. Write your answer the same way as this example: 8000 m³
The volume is 12697.943 m³
